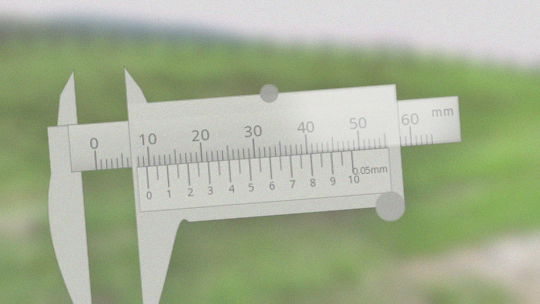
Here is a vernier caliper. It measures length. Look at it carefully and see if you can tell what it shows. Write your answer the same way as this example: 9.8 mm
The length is 9.5 mm
